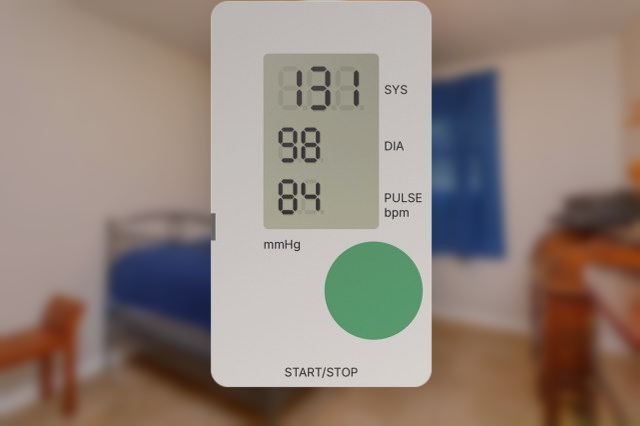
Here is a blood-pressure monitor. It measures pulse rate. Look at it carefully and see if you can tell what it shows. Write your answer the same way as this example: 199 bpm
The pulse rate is 84 bpm
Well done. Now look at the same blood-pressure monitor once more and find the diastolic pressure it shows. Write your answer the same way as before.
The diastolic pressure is 98 mmHg
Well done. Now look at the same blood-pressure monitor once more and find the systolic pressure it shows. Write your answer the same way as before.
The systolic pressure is 131 mmHg
